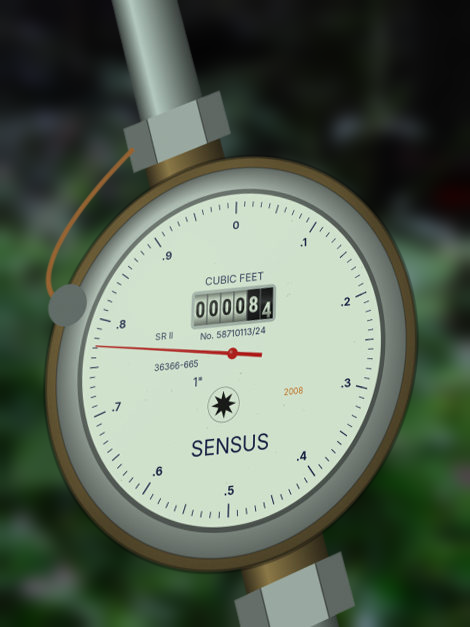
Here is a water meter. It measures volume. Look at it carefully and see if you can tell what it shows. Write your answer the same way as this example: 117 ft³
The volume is 83.77 ft³
